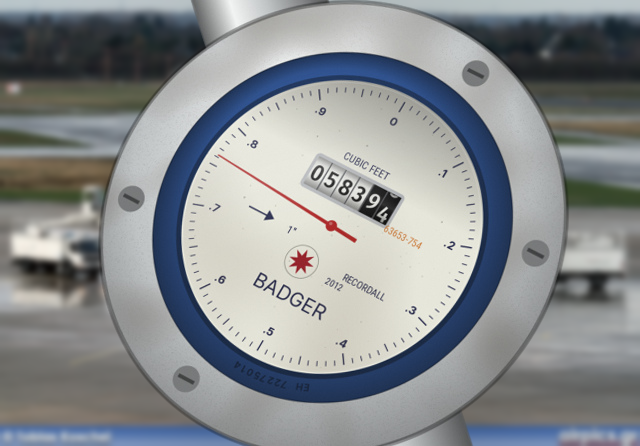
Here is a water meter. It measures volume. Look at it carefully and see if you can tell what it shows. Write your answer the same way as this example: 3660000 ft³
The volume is 58393.76 ft³
